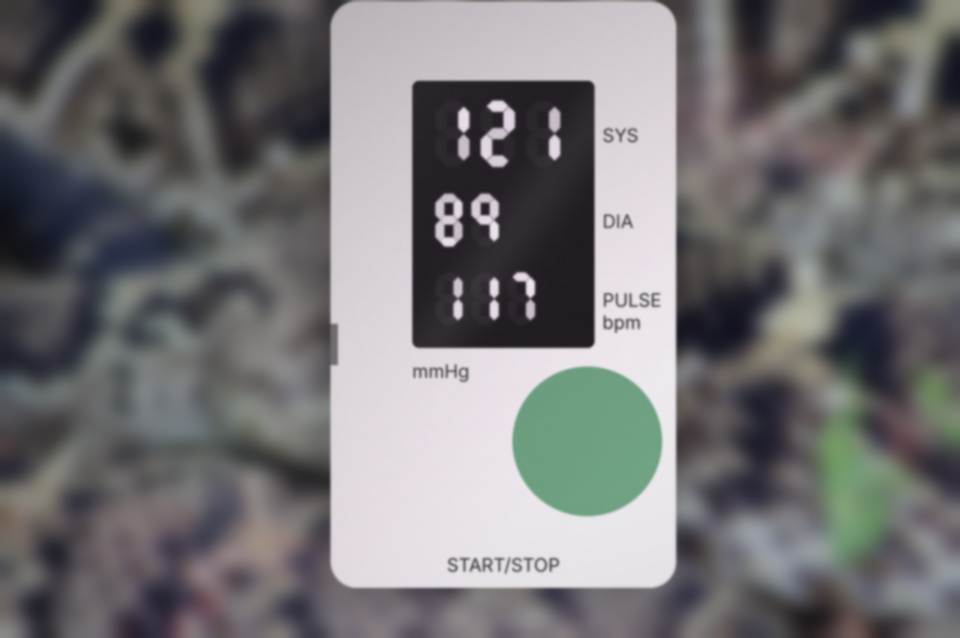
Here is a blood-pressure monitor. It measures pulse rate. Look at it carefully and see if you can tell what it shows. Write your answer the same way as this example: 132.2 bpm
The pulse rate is 117 bpm
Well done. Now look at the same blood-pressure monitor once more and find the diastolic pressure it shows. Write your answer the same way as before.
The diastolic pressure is 89 mmHg
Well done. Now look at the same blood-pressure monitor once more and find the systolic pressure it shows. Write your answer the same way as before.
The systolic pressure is 121 mmHg
